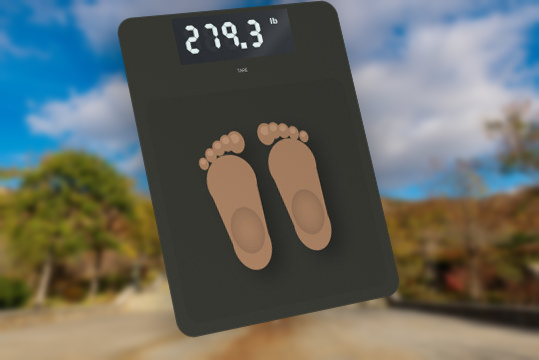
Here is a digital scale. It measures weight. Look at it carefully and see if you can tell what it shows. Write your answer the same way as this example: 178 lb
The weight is 279.3 lb
